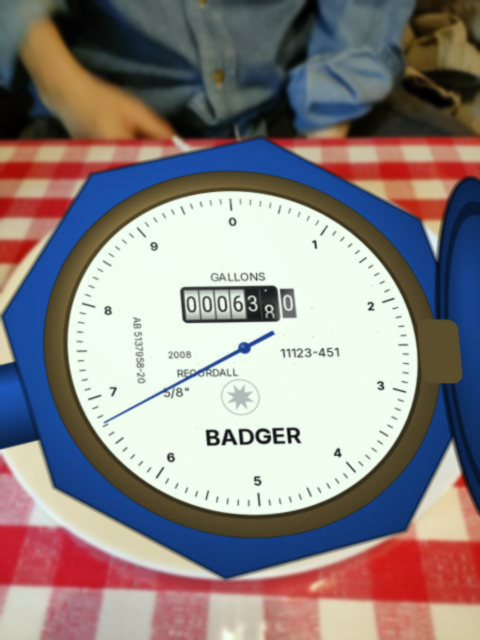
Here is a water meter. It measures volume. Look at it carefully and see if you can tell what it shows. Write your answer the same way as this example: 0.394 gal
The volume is 6376.7 gal
